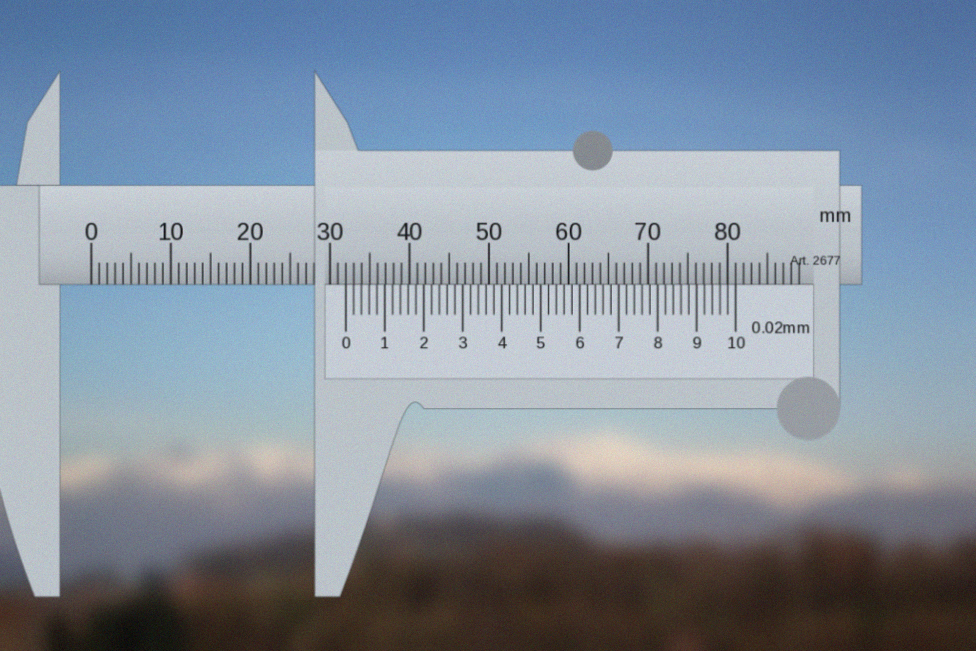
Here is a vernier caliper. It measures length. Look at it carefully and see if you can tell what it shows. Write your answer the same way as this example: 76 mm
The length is 32.0 mm
